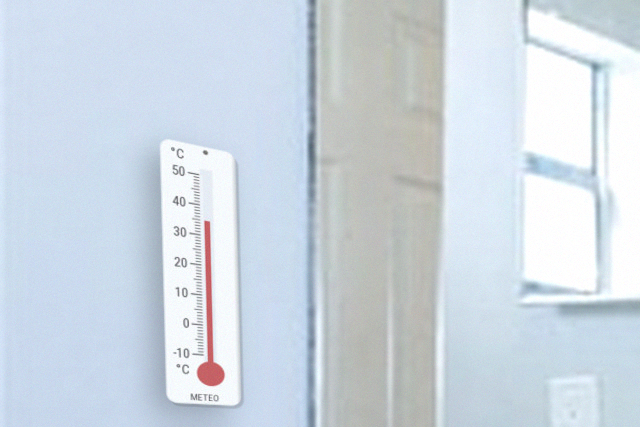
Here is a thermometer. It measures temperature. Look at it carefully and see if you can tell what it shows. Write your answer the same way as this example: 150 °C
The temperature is 35 °C
